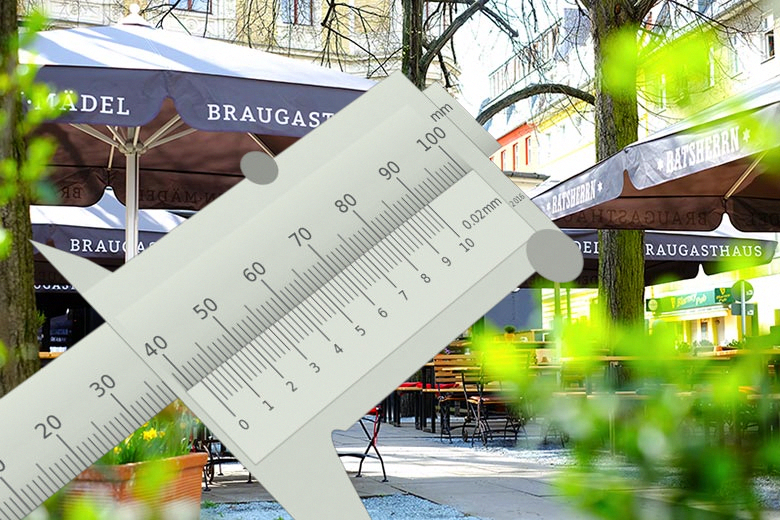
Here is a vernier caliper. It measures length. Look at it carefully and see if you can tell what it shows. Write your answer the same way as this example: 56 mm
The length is 41.5 mm
